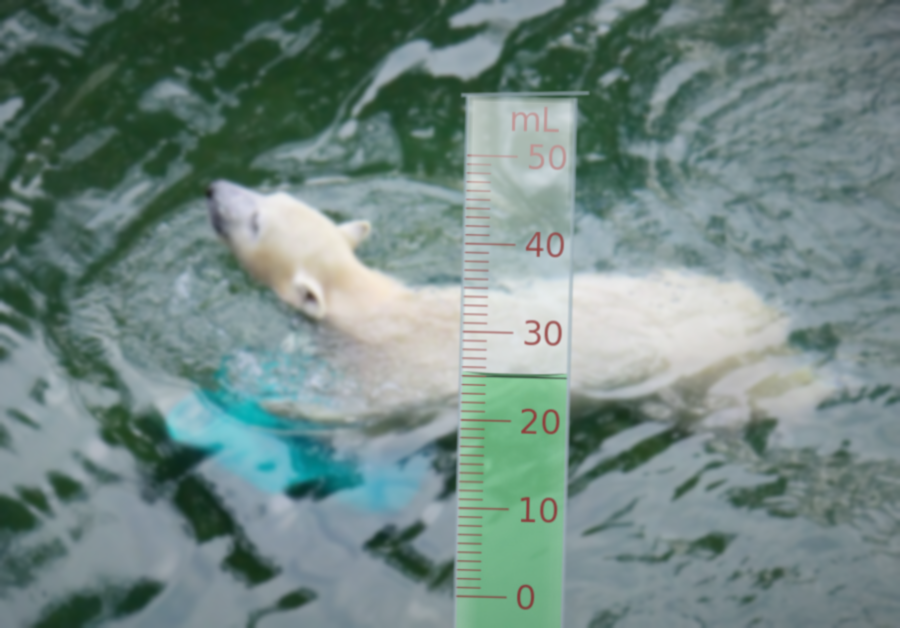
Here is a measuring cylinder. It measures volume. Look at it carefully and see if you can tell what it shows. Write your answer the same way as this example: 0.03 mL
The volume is 25 mL
